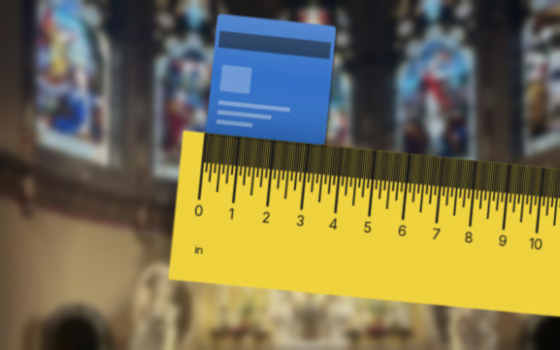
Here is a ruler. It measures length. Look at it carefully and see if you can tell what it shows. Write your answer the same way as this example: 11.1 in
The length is 3.5 in
